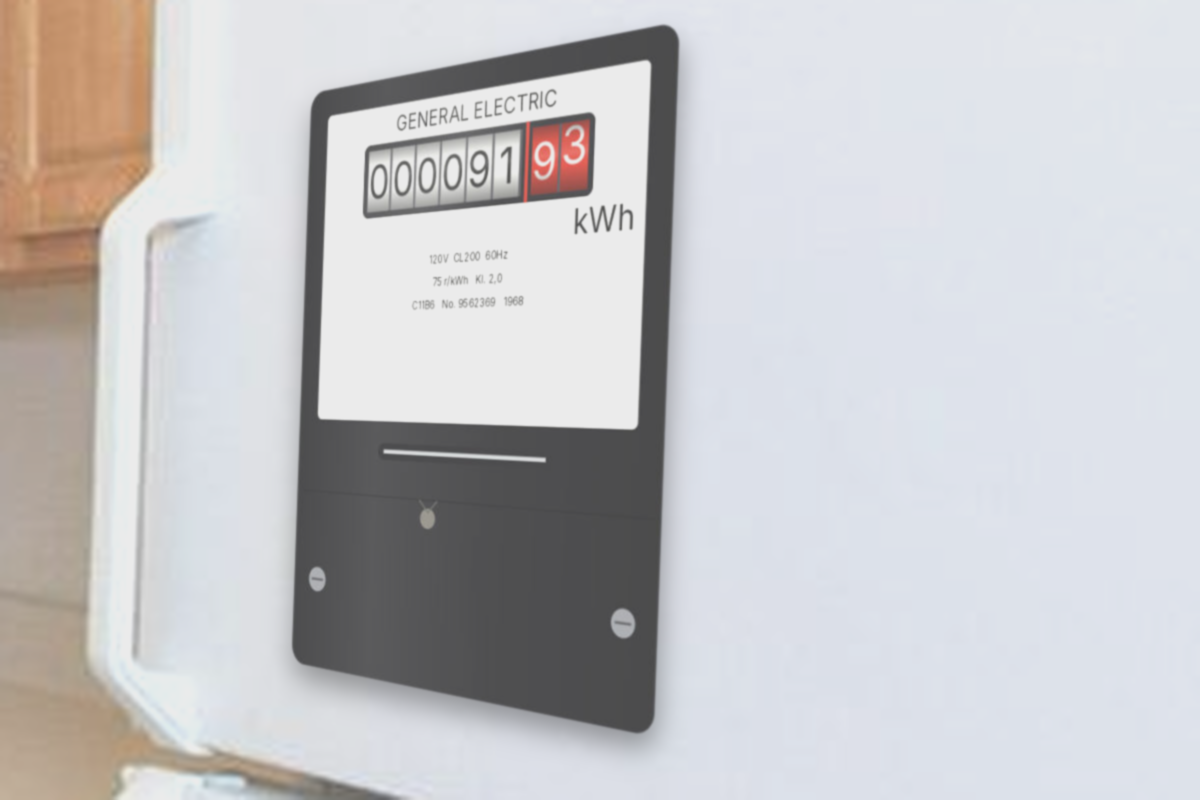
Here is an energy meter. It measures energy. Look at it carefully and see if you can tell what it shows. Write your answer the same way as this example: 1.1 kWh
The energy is 91.93 kWh
